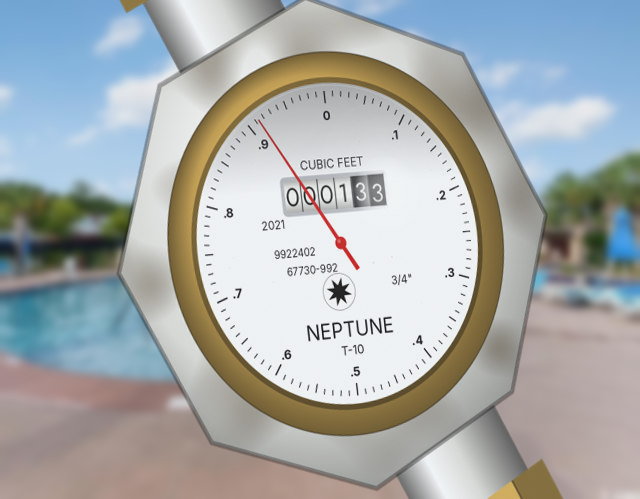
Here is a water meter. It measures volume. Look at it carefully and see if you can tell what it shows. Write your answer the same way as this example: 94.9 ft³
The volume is 132.91 ft³
